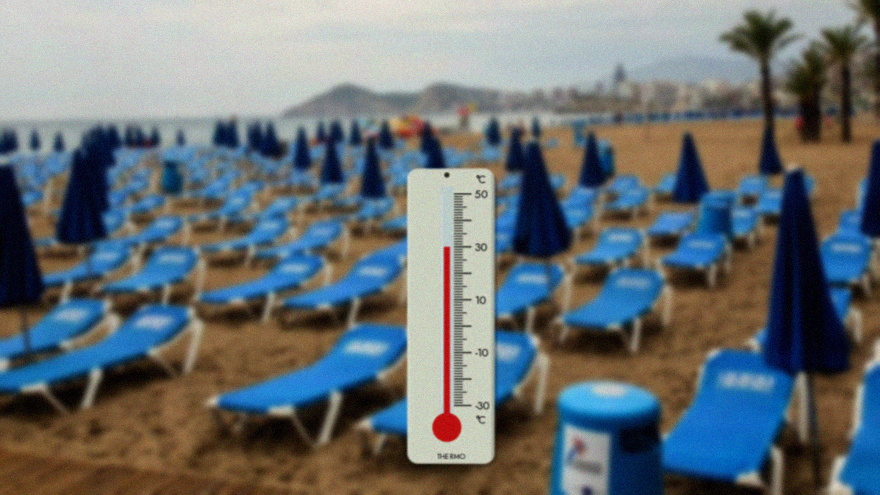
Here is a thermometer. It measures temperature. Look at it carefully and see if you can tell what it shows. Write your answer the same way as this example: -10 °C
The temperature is 30 °C
